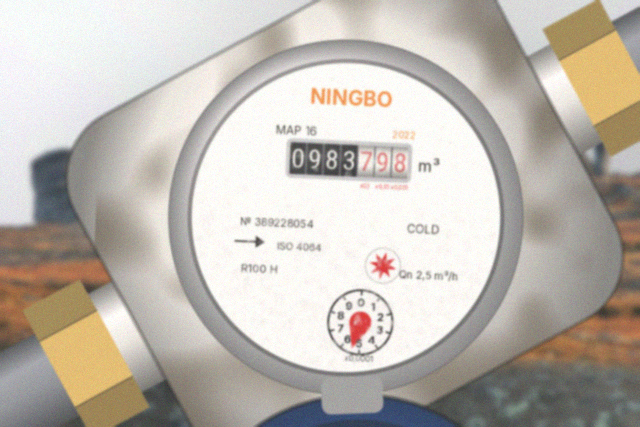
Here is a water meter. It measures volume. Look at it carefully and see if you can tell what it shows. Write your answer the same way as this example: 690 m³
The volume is 983.7985 m³
